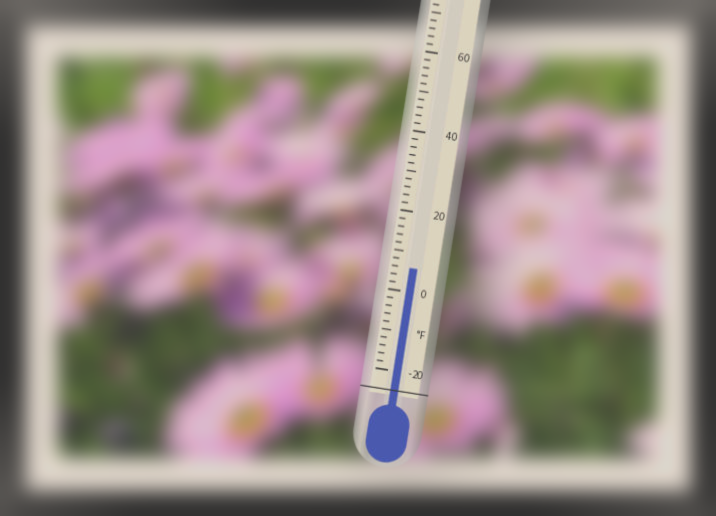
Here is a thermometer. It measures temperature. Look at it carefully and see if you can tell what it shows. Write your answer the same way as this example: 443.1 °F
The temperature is 6 °F
